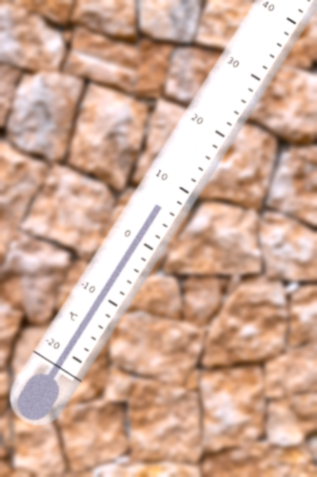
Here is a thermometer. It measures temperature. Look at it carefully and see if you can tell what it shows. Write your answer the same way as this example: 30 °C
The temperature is 6 °C
